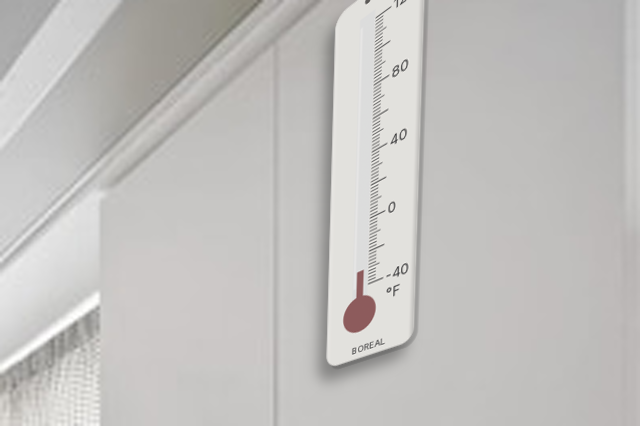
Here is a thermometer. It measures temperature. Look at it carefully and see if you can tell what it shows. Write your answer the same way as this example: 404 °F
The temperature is -30 °F
